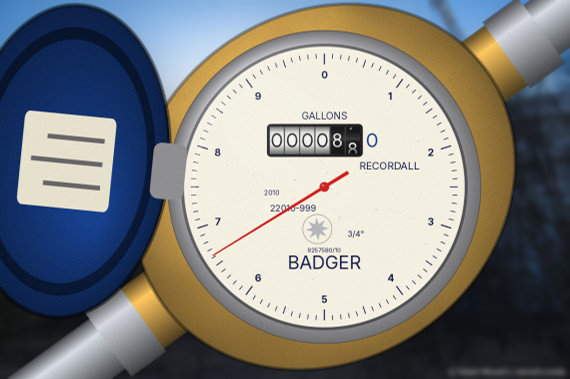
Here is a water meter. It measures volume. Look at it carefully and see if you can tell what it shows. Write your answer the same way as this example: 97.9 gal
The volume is 876.6 gal
